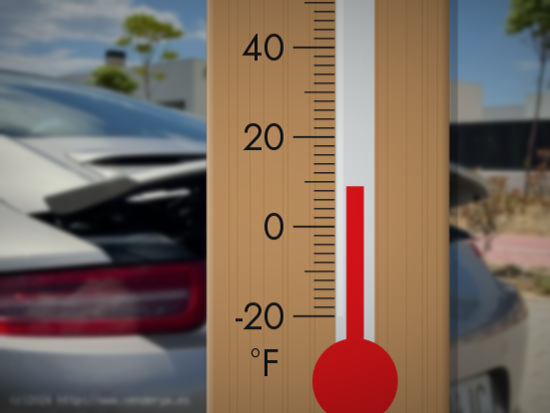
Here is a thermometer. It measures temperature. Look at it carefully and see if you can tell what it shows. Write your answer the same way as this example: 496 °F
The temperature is 9 °F
